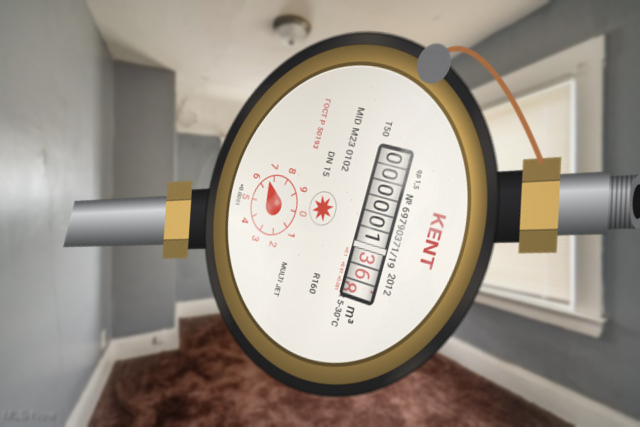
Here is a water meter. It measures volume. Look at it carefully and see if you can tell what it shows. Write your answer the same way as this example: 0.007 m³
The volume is 1.3676 m³
